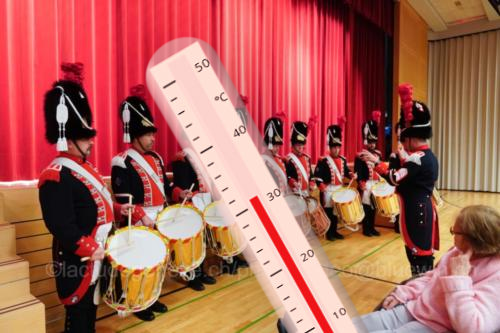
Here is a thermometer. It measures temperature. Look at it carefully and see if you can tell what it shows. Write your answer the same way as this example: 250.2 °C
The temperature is 31 °C
